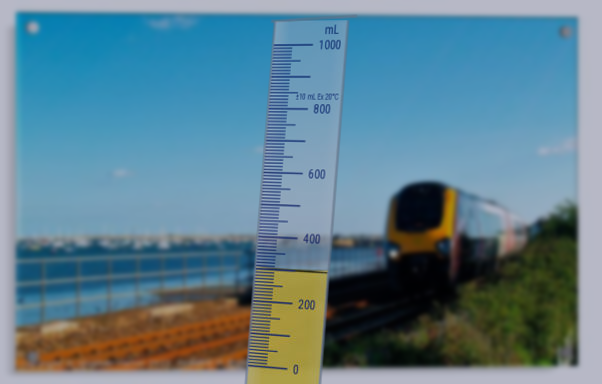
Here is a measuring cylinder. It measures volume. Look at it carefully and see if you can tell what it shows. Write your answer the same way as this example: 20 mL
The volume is 300 mL
